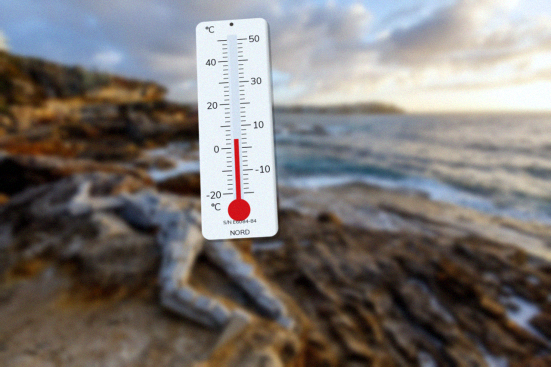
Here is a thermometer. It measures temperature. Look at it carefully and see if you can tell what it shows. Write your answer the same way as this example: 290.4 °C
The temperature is 4 °C
